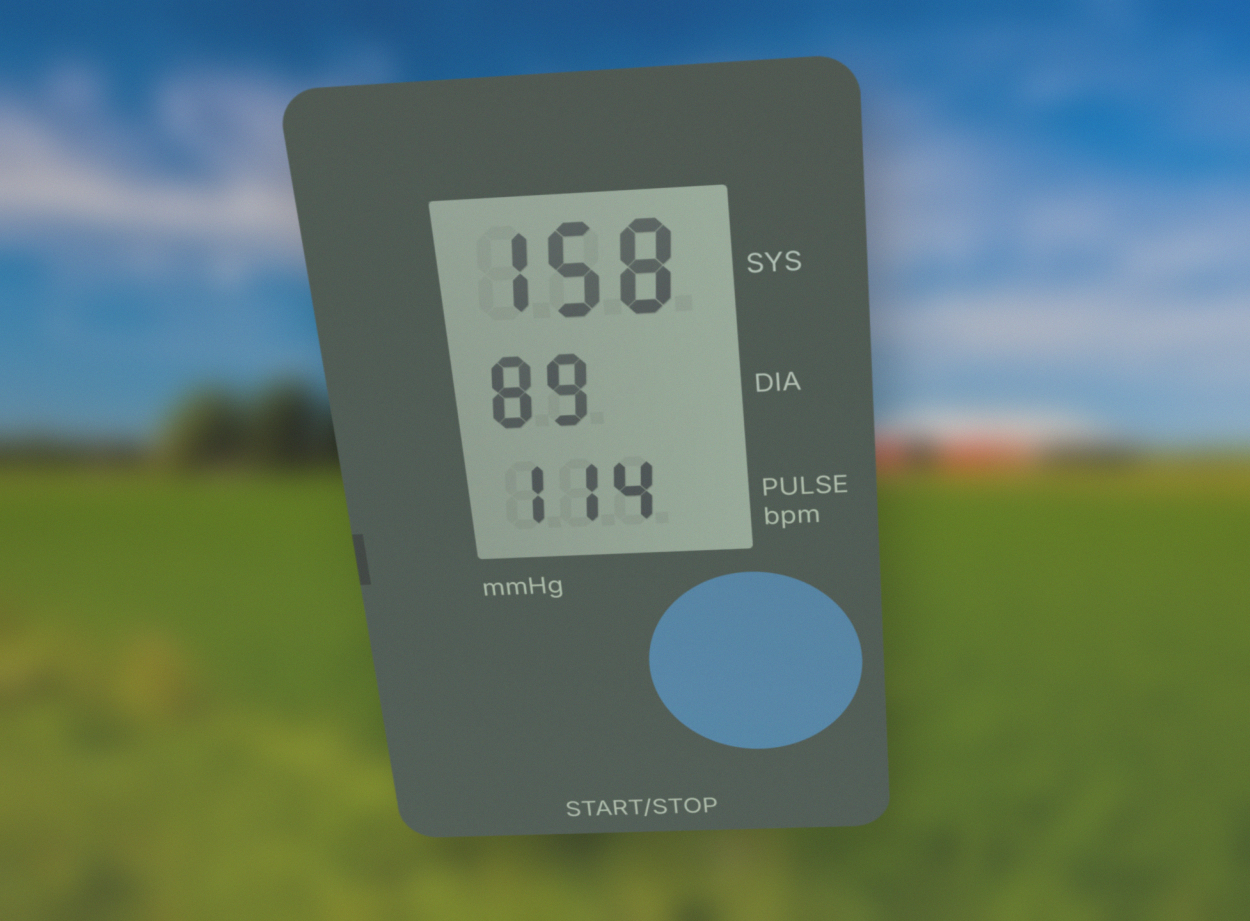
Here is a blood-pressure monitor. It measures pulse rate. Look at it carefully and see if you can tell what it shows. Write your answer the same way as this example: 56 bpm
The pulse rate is 114 bpm
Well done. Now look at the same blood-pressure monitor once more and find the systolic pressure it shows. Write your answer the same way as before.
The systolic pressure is 158 mmHg
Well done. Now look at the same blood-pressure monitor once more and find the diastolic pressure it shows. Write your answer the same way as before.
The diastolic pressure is 89 mmHg
